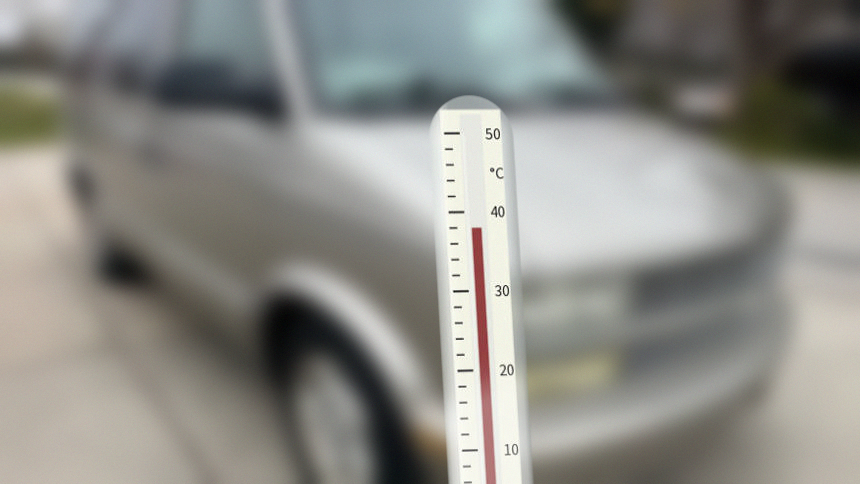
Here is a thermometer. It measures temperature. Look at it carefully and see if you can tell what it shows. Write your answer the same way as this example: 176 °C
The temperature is 38 °C
